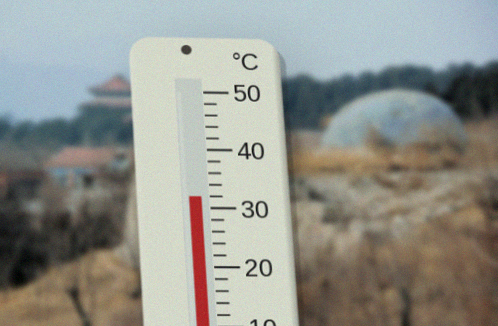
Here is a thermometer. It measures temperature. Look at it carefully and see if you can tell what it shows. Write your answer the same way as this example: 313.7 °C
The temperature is 32 °C
